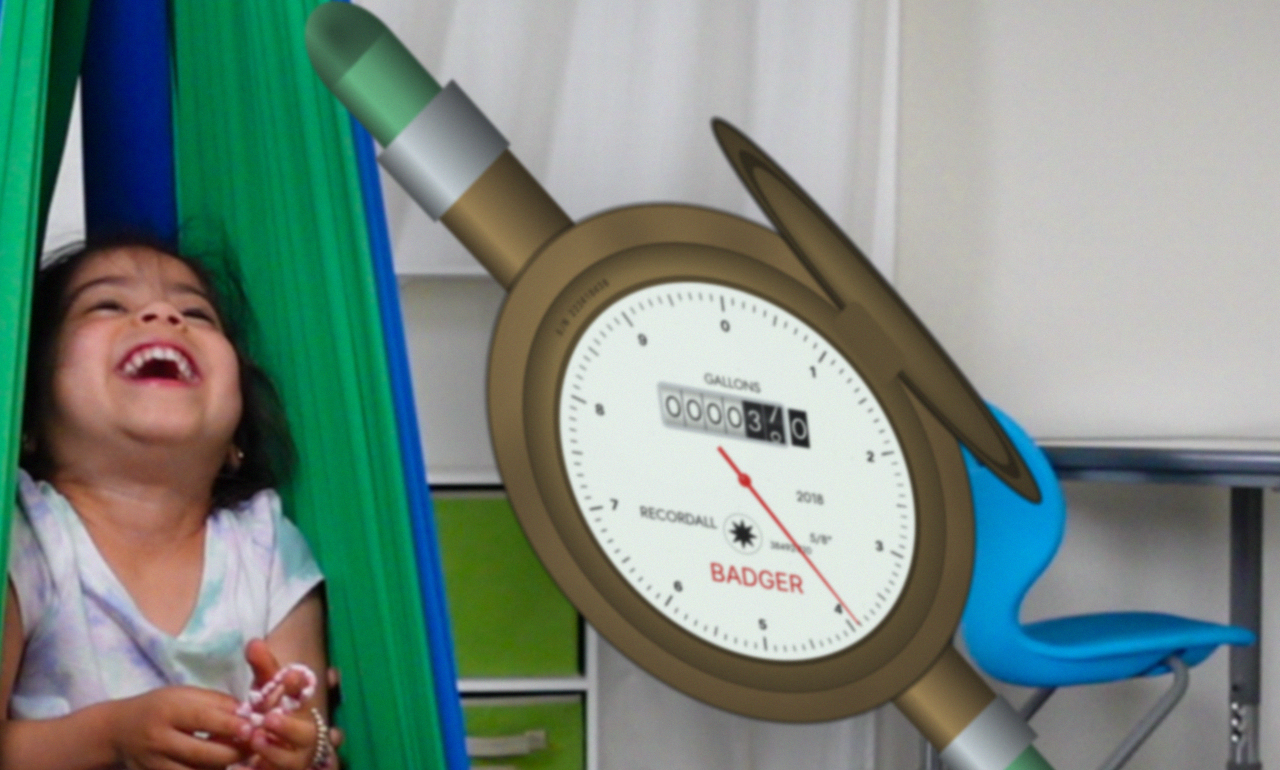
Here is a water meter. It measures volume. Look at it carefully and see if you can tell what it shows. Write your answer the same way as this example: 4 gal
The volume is 373.9 gal
